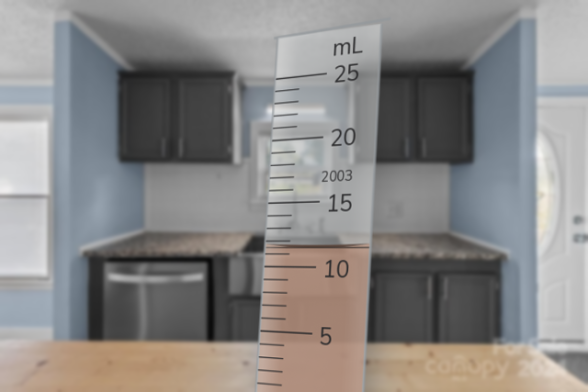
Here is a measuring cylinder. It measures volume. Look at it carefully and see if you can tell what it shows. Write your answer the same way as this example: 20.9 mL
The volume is 11.5 mL
